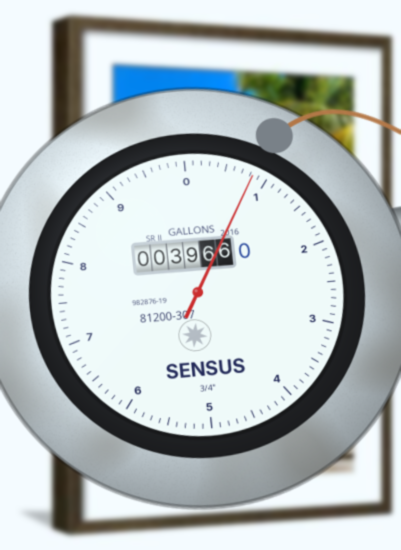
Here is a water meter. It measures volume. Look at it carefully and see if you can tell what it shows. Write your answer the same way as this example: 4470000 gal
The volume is 39660.8 gal
